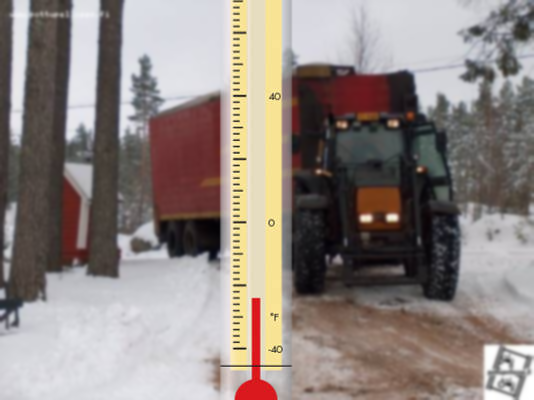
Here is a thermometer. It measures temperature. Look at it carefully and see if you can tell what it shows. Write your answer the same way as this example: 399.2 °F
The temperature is -24 °F
